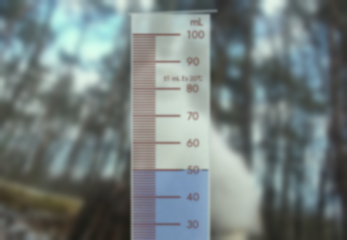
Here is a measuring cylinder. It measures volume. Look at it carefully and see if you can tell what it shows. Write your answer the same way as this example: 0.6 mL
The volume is 50 mL
